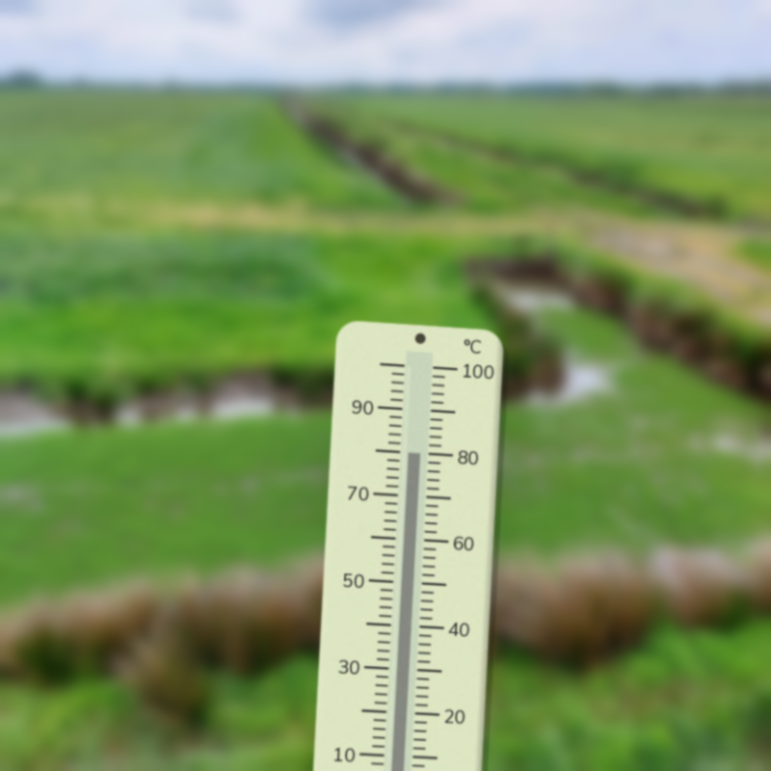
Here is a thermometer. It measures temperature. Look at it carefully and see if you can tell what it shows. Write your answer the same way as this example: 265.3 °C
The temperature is 80 °C
